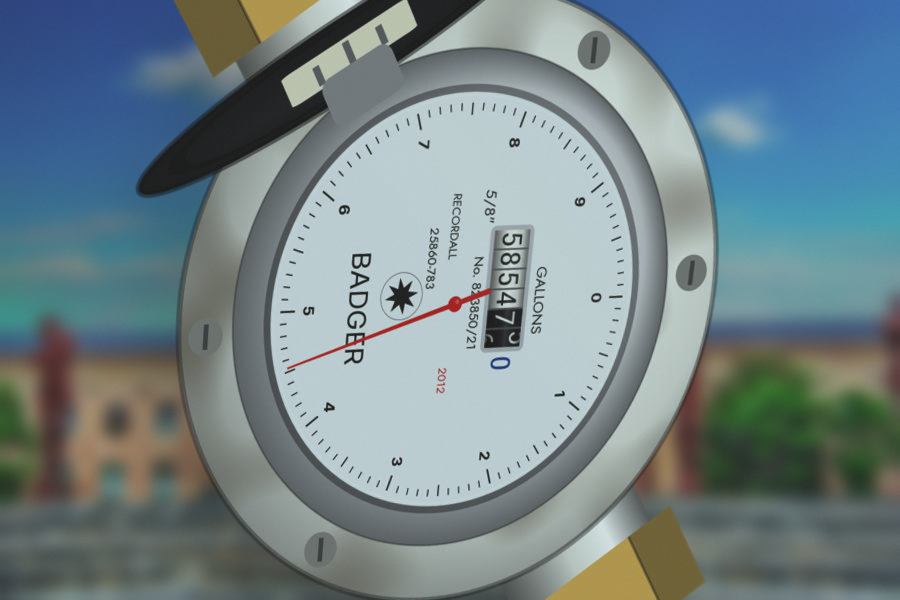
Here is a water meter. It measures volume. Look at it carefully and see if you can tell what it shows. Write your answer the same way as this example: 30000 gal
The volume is 5854754.5 gal
